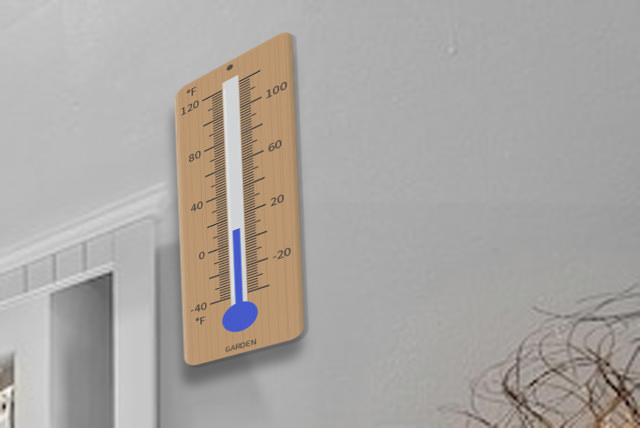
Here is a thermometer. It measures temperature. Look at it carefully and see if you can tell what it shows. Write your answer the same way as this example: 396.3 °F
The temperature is 10 °F
